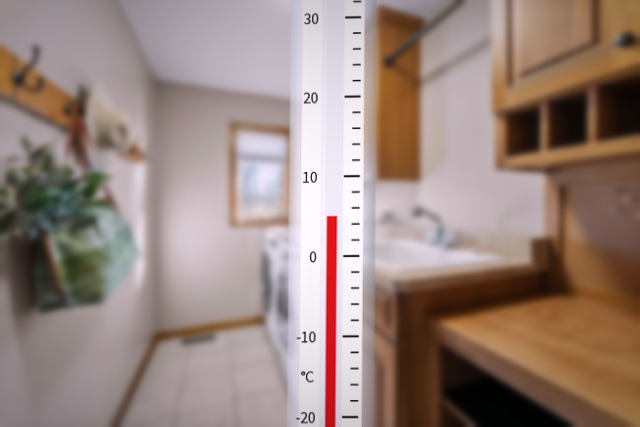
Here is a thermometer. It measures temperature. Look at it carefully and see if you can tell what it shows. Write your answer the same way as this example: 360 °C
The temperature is 5 °C
